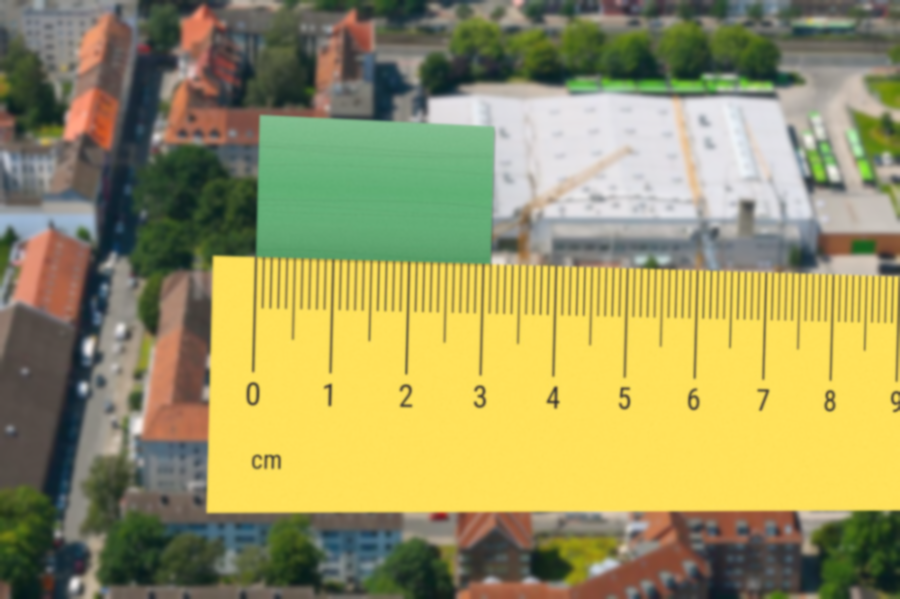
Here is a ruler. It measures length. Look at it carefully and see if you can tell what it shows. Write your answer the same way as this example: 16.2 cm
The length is 3.1 cm
